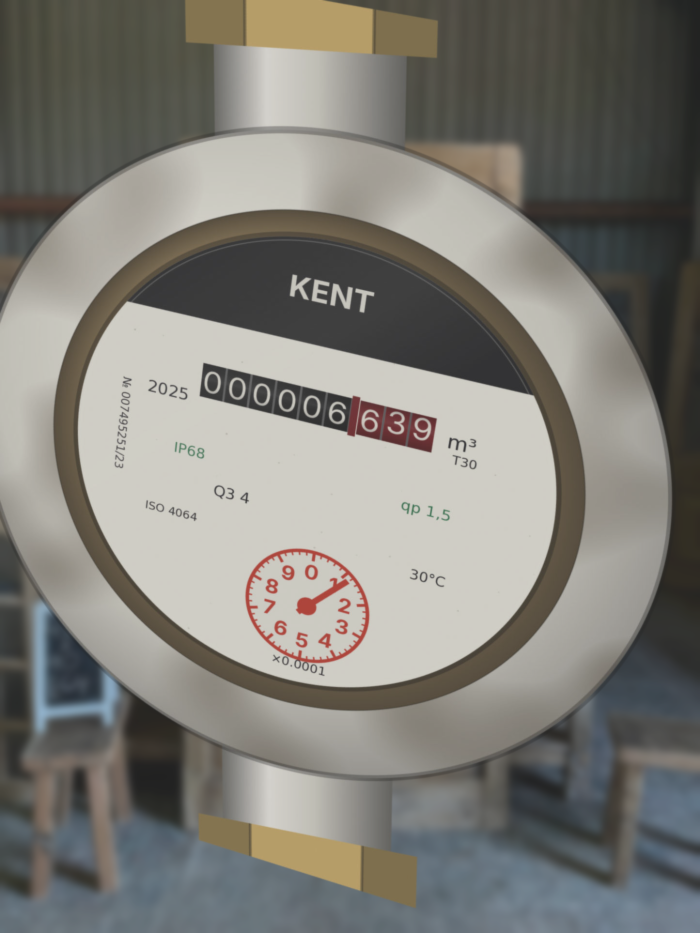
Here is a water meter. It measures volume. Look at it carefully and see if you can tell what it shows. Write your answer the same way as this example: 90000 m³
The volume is 6.6391 m³
